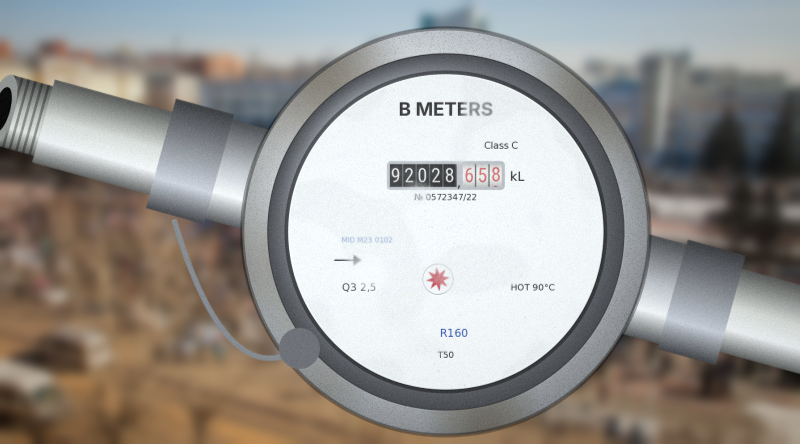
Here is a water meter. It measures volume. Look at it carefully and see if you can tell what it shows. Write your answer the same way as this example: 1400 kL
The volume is 92028.658 kL
